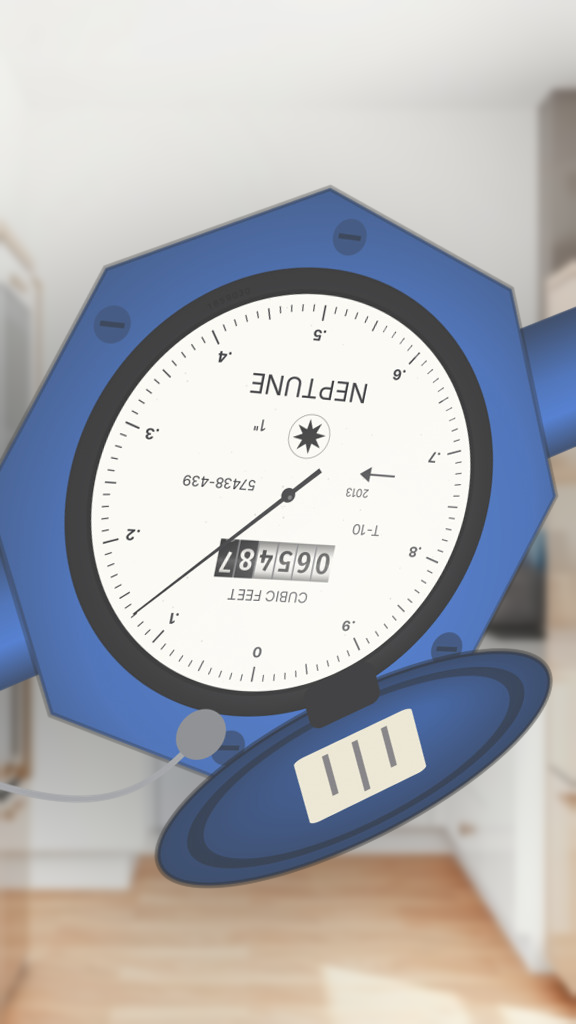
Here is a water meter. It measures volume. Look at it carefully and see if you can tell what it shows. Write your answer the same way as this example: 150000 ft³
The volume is 65487.13 ft³
